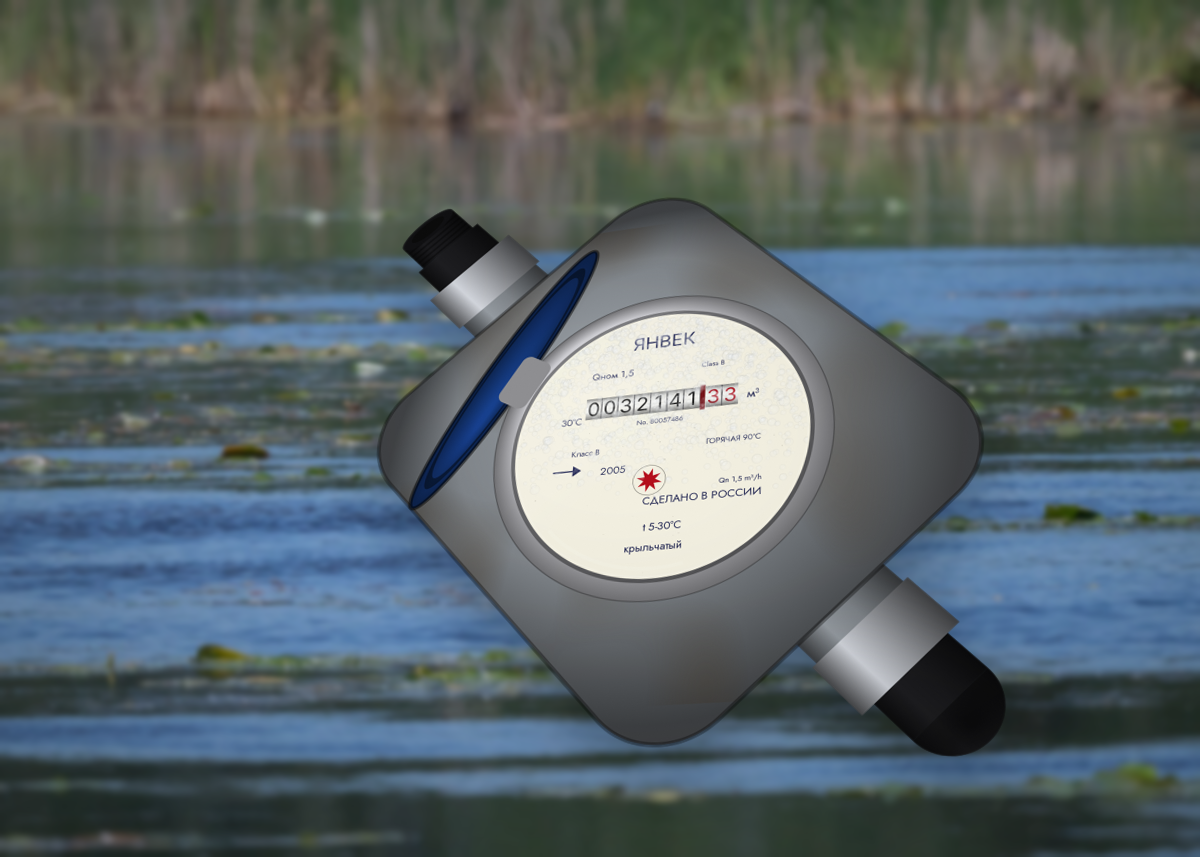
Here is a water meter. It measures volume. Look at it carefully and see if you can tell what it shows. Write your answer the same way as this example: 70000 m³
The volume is 32141.33 m³
